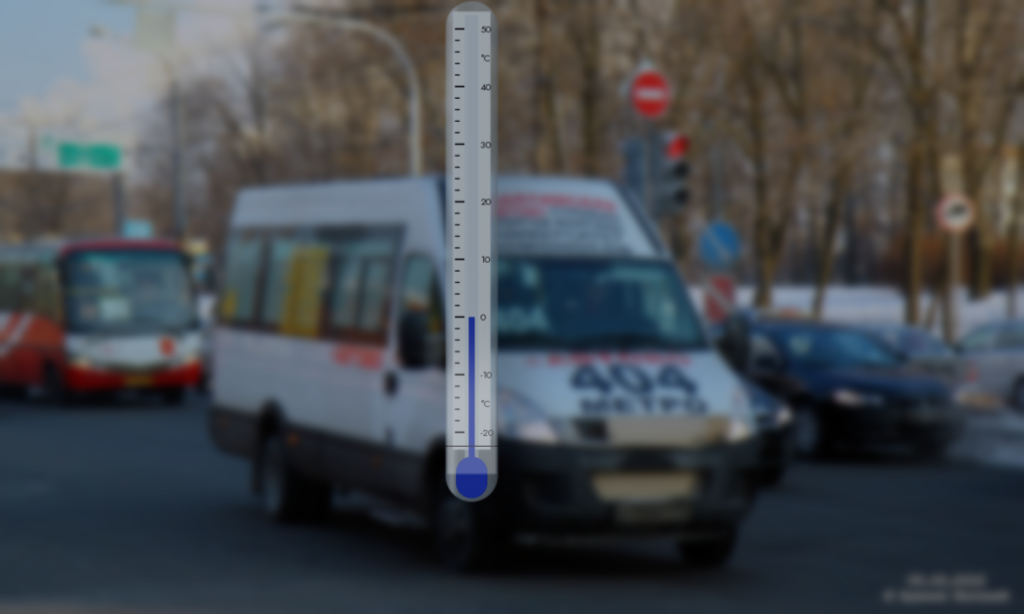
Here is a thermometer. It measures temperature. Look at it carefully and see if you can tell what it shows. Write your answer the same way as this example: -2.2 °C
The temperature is 0 °C
